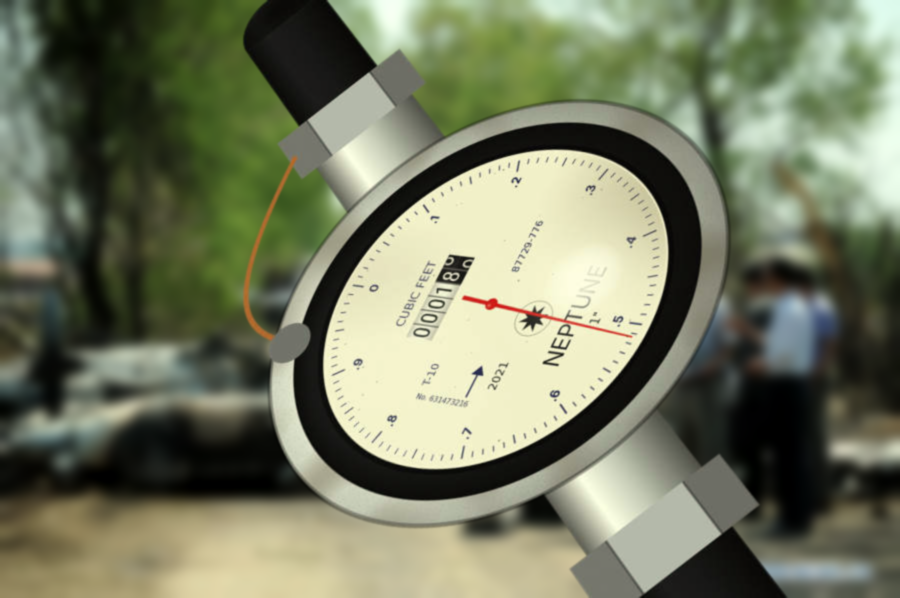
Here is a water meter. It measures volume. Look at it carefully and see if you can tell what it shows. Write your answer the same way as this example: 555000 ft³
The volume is 188.51 ft³
